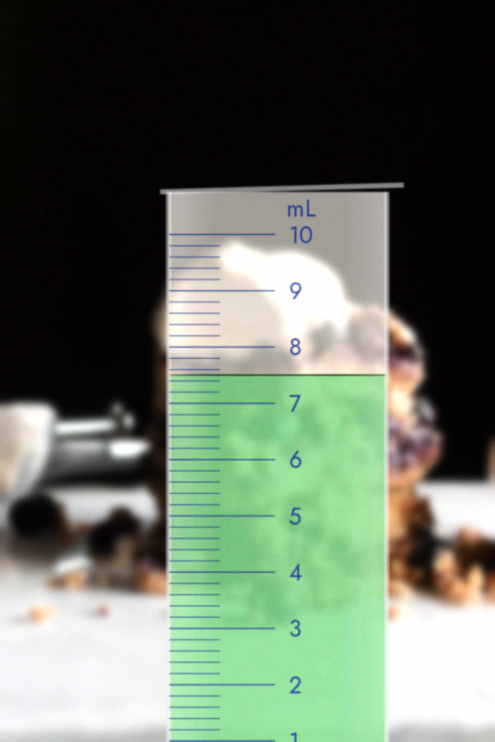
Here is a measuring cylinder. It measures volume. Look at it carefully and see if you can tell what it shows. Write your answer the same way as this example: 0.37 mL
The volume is 7.5 mL
